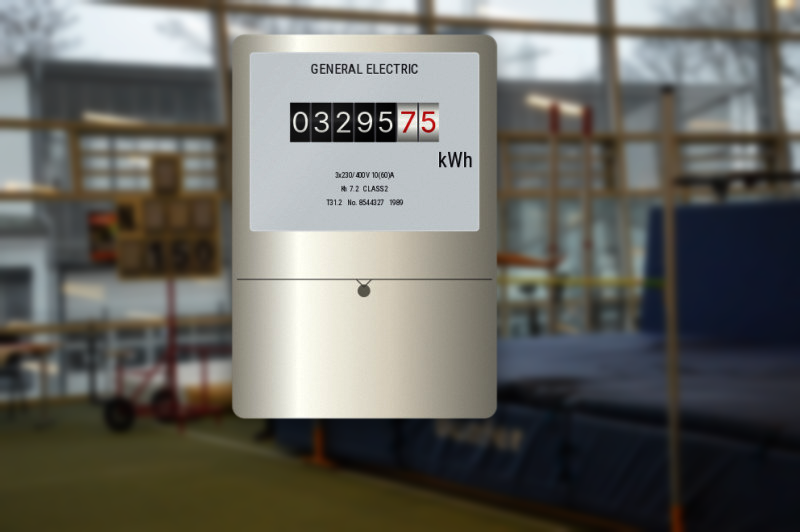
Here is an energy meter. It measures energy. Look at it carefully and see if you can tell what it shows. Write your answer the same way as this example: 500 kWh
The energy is 3295.75 kWh
